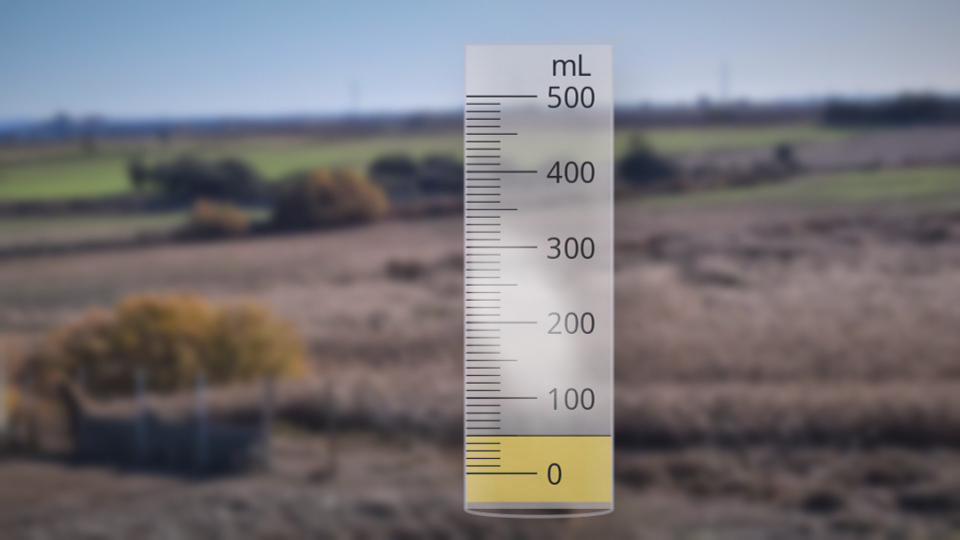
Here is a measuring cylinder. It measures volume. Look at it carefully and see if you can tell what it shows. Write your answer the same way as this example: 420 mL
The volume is 50 mL
